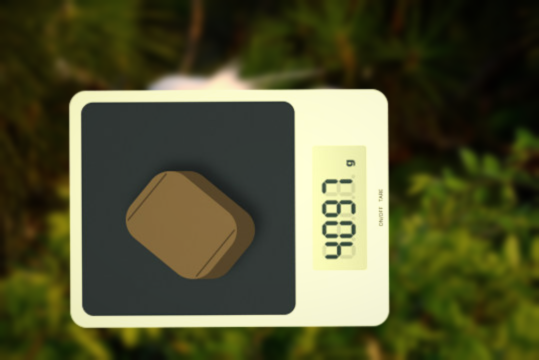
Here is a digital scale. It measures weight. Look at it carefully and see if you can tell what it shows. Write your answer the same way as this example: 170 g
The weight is 4097 g
